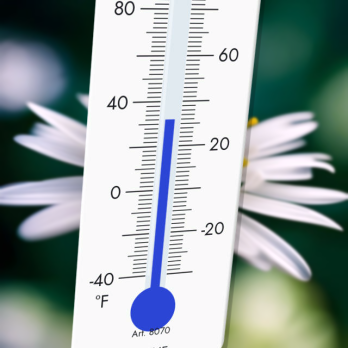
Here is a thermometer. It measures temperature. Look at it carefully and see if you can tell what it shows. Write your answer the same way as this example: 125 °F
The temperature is 32 °F
